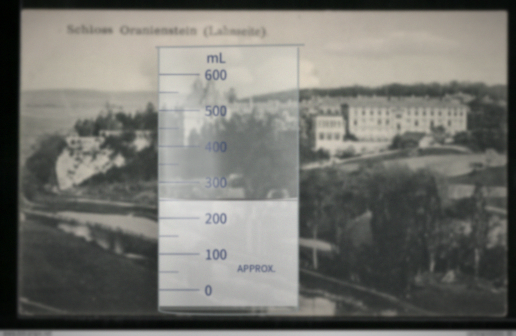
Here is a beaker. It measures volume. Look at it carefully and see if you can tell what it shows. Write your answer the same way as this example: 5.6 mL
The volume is 250 mL
